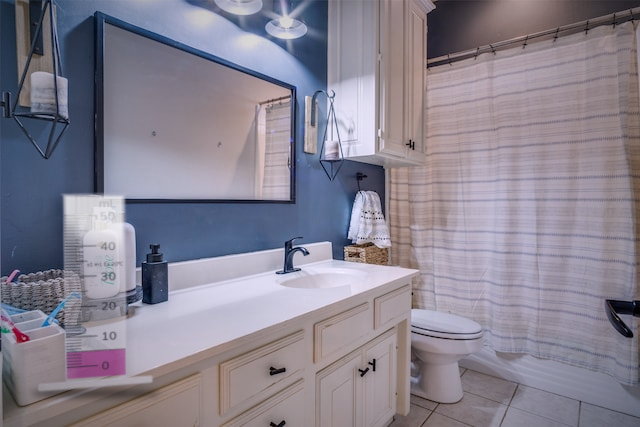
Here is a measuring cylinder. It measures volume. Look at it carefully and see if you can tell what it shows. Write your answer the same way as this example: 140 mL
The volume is 5 mL
